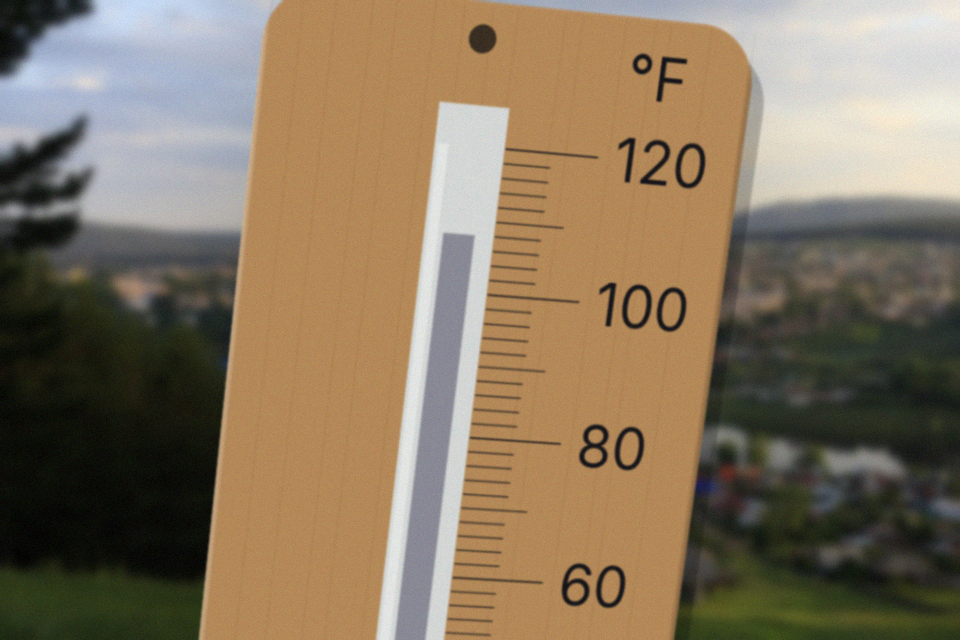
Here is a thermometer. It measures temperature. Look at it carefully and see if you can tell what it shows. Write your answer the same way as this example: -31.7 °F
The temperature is 108 °F
